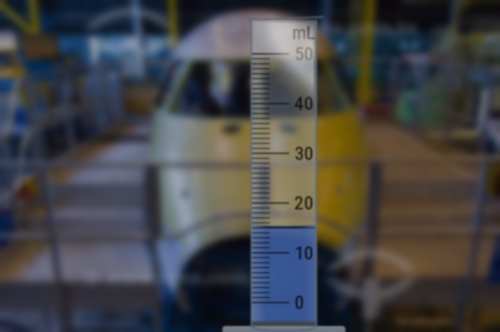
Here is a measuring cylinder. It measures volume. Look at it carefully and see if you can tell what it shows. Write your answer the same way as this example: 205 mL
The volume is 15 mL
